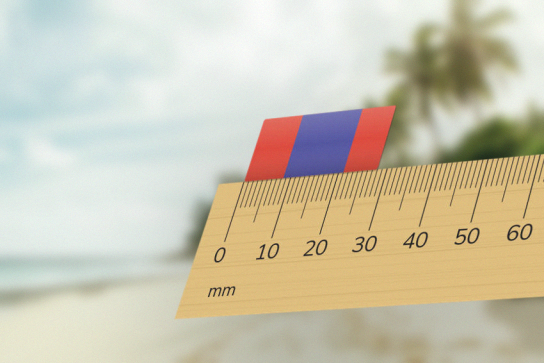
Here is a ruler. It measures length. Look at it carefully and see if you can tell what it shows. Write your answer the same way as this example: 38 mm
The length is 28 mm
